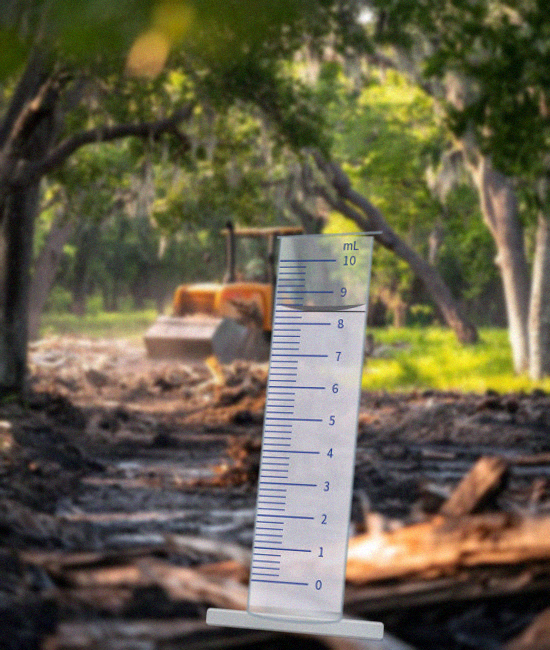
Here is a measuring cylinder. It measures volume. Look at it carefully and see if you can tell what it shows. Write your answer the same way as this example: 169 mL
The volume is 8.4 mL
